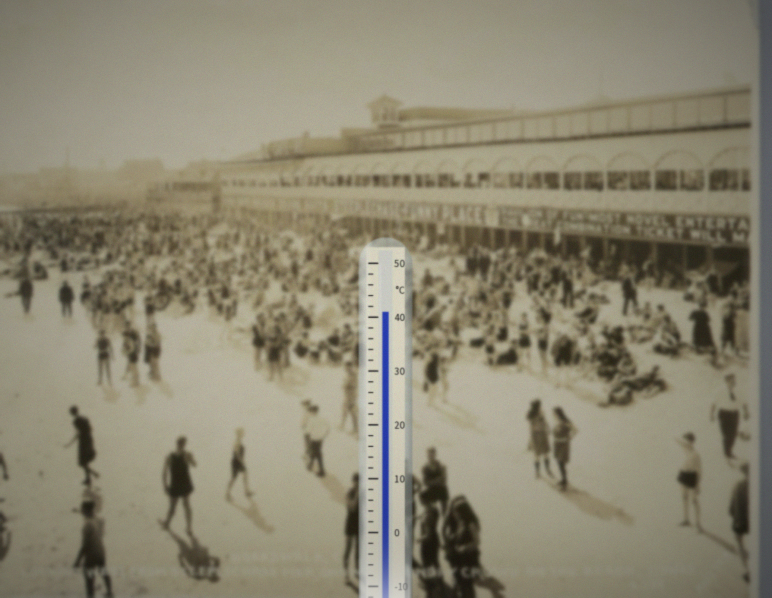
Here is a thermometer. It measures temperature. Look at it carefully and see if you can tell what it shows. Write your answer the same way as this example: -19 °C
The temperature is 41 °C
